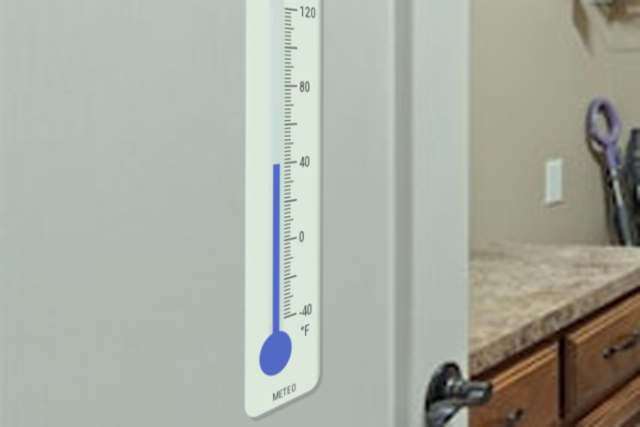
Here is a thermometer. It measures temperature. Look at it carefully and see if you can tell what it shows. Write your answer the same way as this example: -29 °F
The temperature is 40 °F
